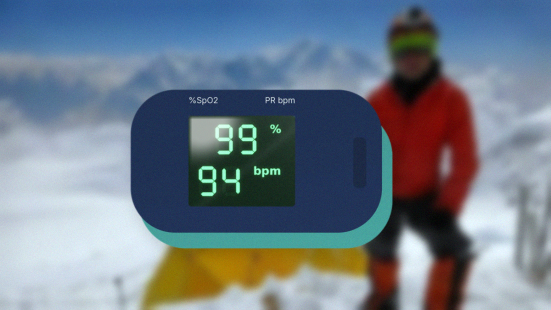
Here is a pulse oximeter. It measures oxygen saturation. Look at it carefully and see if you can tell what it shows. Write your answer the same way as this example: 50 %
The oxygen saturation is 99 %
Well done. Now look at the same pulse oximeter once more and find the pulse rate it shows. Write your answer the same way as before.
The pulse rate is 94 bpm
